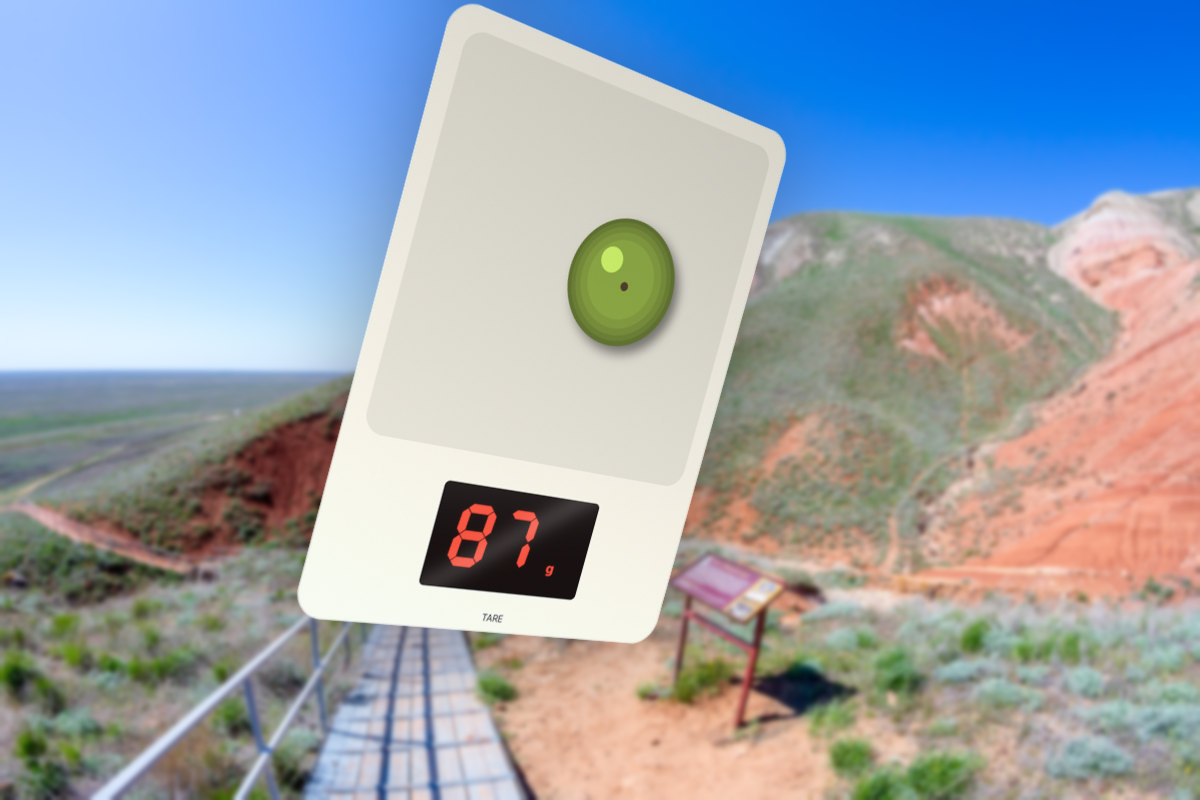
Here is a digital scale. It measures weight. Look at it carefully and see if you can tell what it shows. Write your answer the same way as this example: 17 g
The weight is 87 g
